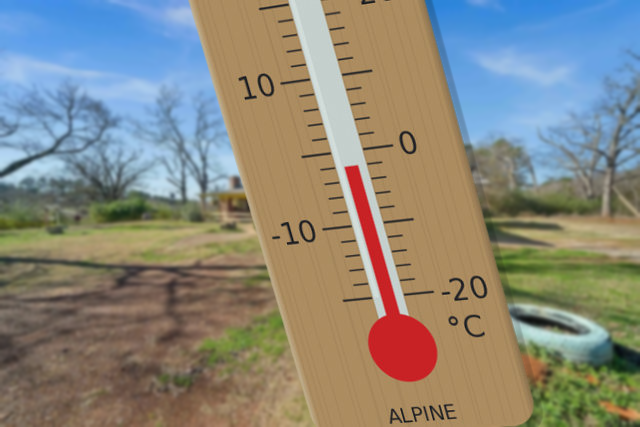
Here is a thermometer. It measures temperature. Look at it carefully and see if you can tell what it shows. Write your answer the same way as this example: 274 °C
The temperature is -2 °C
